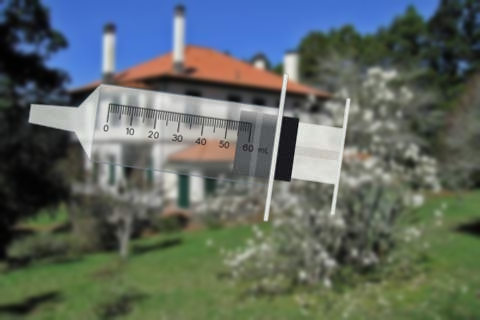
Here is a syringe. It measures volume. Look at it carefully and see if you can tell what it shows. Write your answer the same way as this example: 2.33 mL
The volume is 55 mL
